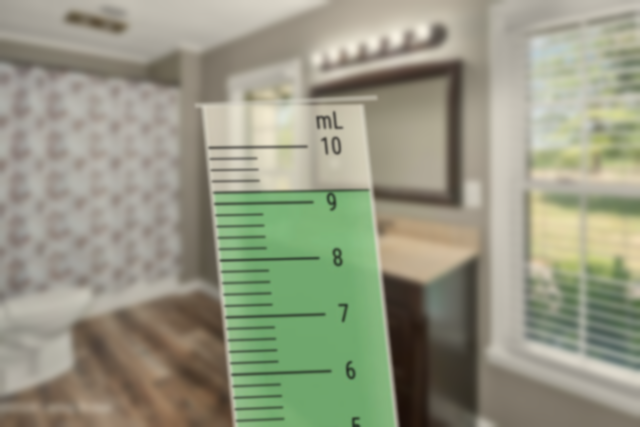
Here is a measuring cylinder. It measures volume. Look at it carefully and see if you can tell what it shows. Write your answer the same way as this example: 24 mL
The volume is 9.2 mL
